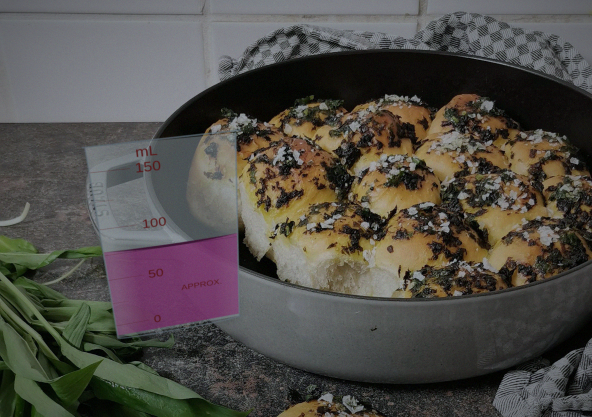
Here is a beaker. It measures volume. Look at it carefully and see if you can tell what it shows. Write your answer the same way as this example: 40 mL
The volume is 75 mL
